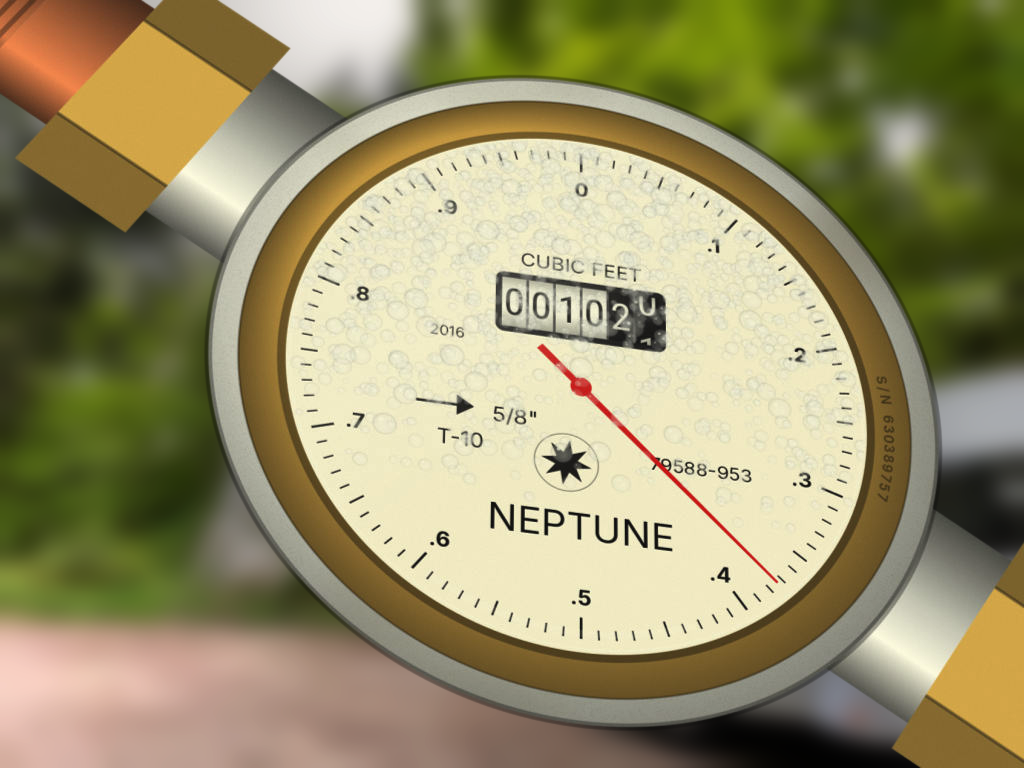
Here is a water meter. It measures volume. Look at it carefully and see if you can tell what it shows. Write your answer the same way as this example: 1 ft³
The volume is 1020.37 ft³
